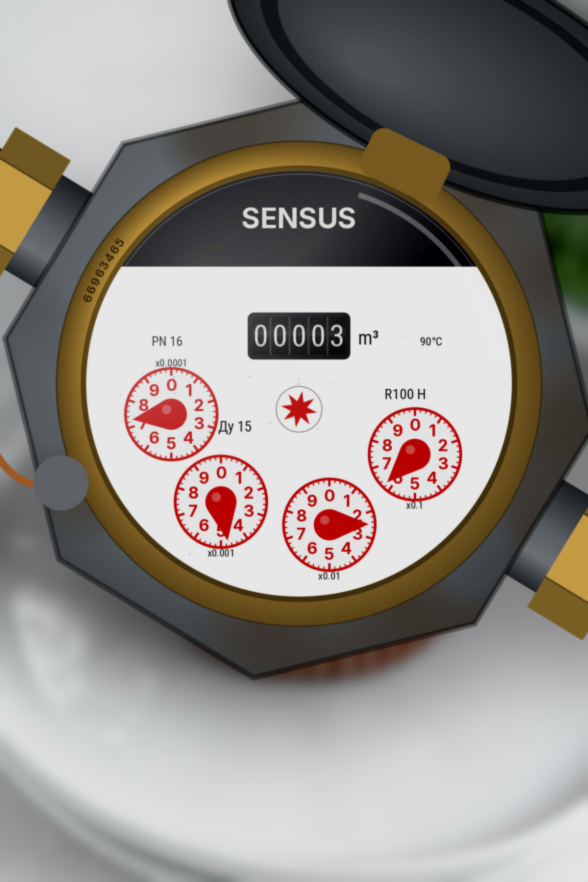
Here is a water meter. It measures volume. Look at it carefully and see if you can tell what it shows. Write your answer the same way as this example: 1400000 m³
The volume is 3.6247 m³
